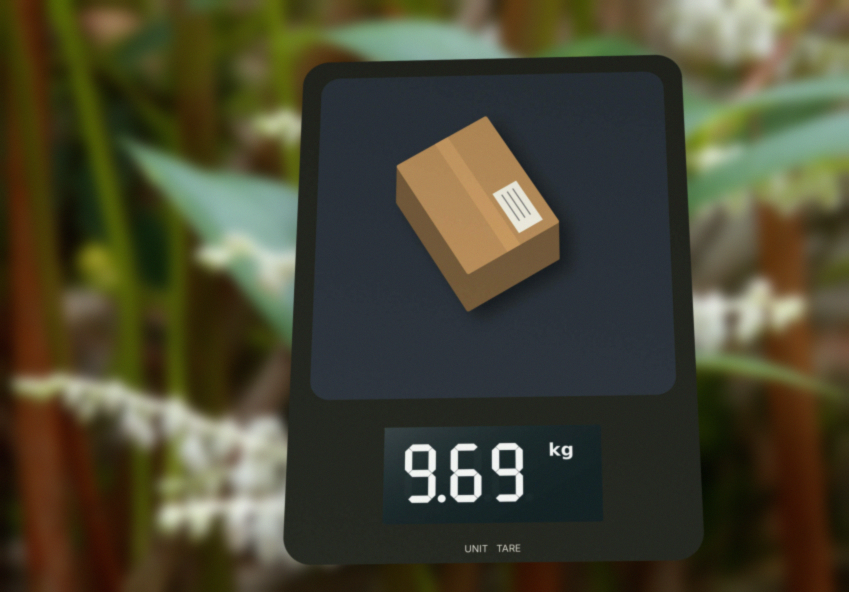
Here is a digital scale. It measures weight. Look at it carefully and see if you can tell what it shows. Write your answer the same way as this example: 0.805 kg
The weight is 9.69 kg
